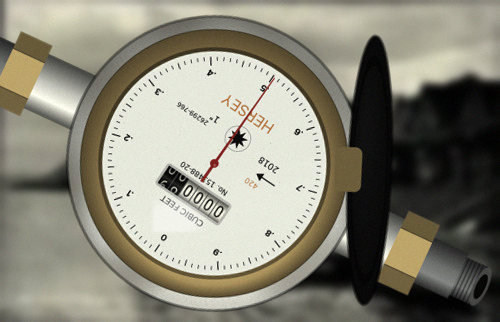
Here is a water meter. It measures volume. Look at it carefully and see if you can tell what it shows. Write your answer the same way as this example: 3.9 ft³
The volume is 89.50 ft³
